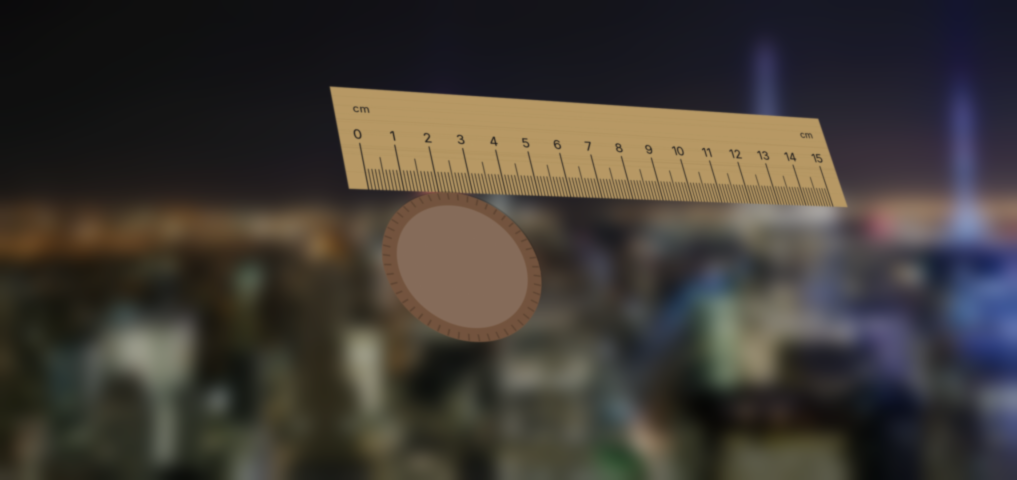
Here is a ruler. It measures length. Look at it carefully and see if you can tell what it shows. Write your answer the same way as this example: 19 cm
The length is 4.5 cm
